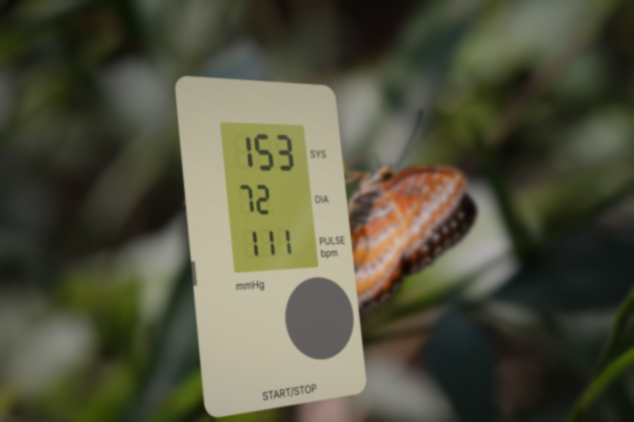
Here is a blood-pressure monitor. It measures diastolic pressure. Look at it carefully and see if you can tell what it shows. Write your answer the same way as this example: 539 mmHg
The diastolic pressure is 72 mmHg
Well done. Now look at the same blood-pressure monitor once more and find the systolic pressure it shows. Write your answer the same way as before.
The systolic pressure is 153 mmHg
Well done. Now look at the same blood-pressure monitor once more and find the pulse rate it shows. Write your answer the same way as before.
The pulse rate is 111 bpm
